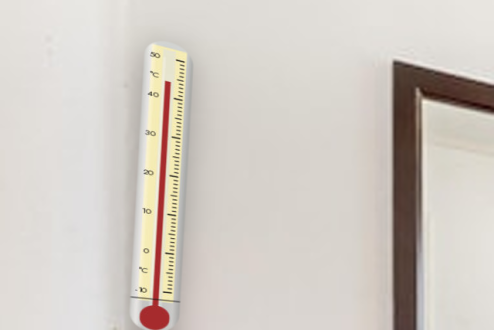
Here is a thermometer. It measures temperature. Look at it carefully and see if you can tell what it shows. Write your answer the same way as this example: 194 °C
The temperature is 44 °C
